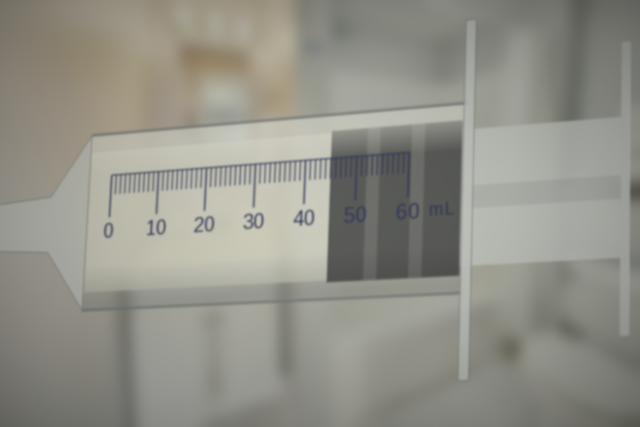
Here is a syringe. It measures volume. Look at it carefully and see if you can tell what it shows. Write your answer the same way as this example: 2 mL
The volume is 45 mL
